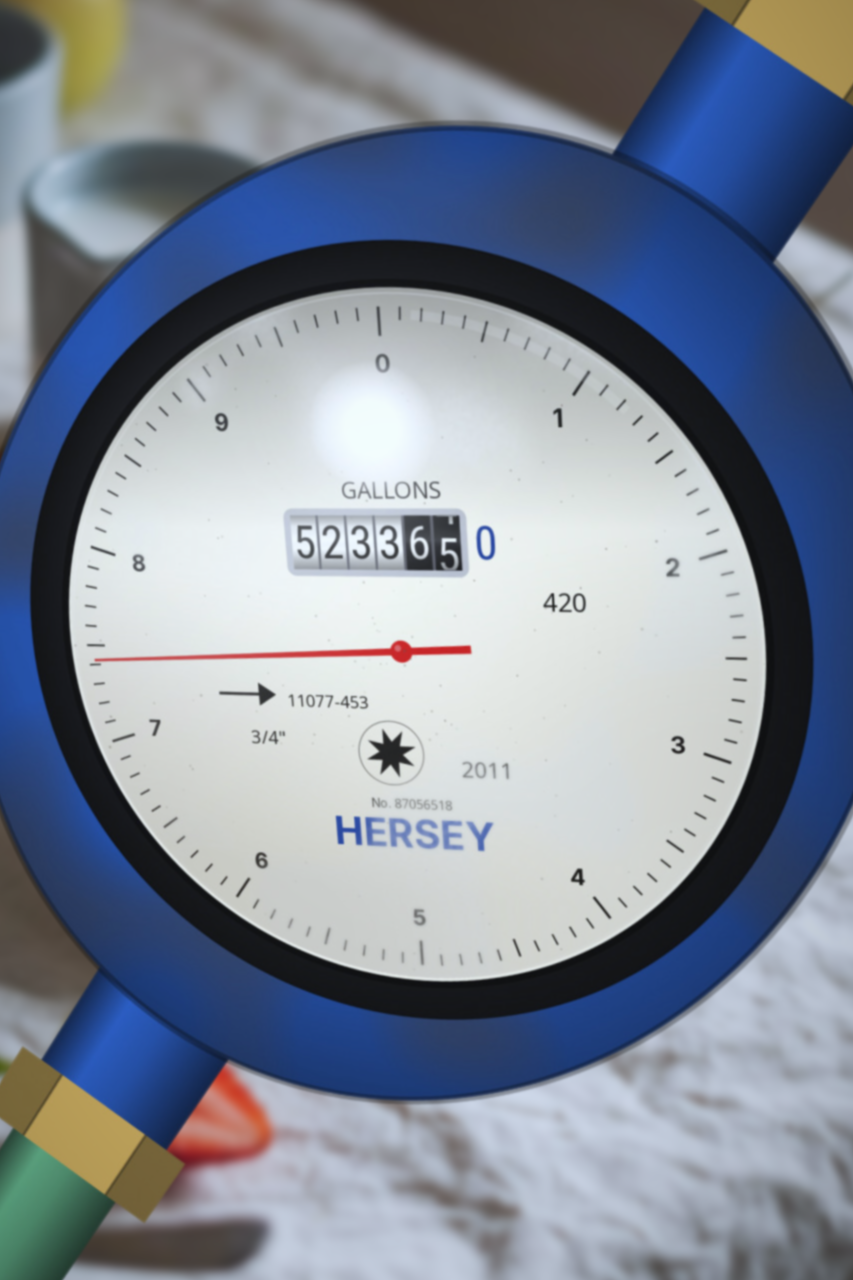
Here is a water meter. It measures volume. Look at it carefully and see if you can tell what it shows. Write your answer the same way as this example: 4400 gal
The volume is 5233647.4 gal
